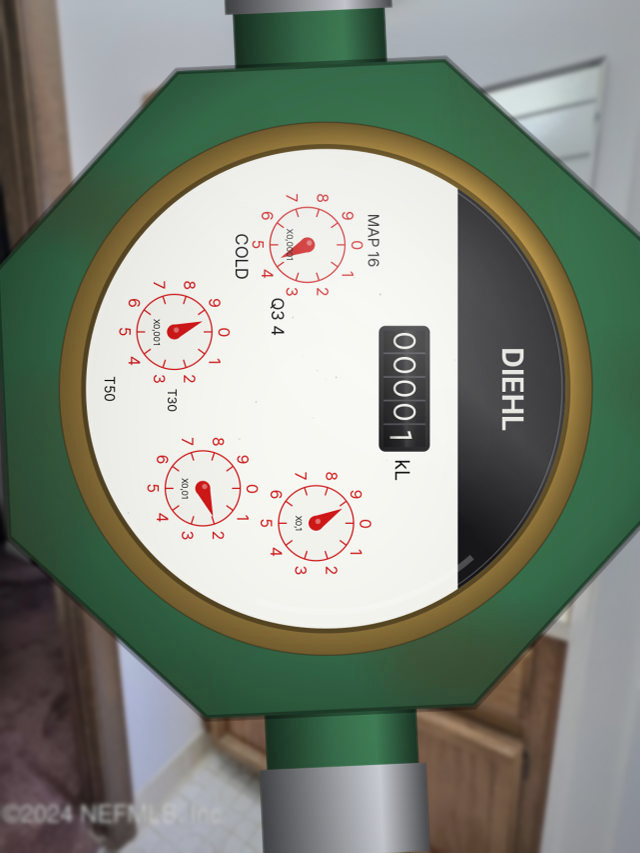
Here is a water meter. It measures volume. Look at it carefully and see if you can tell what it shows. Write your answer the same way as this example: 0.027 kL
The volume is 0.9194 kL
